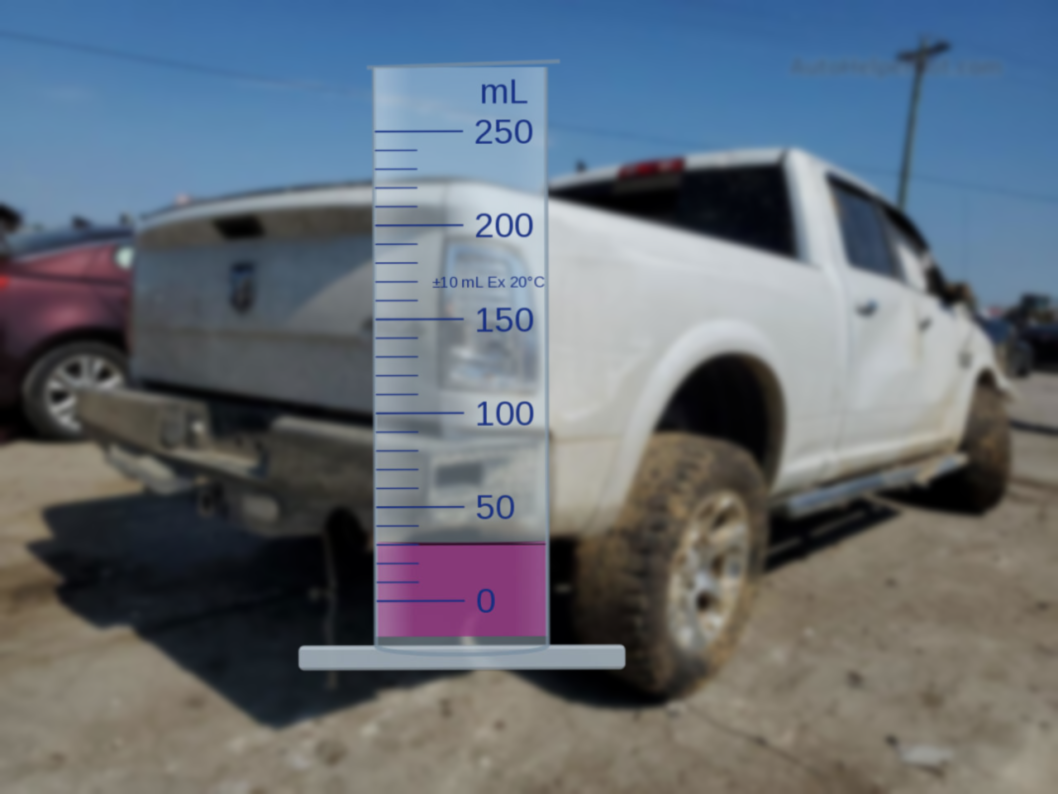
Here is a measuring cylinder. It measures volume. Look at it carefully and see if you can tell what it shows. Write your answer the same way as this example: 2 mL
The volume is 30 mL
